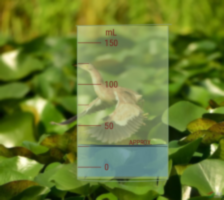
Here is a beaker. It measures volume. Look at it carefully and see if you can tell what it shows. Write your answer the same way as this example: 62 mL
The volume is 25 mL
